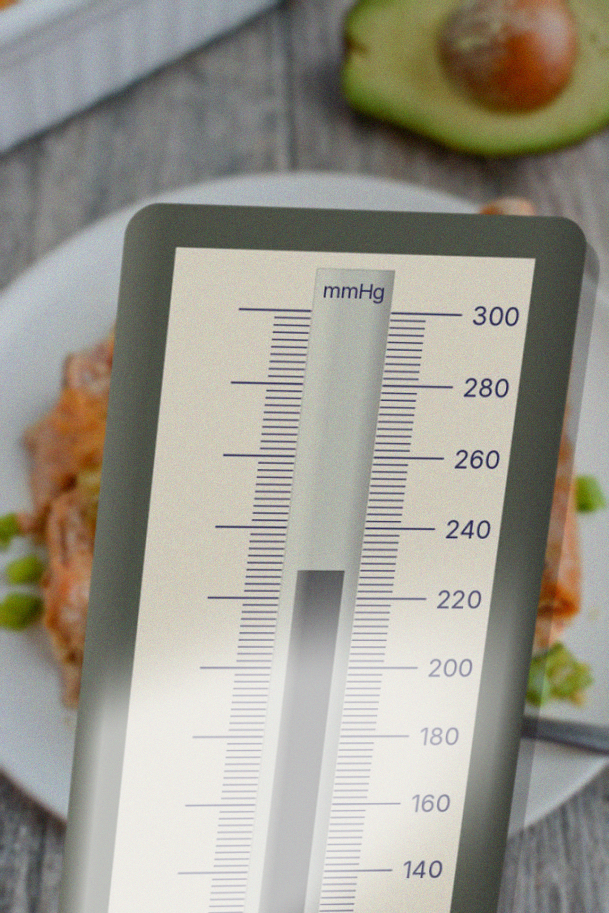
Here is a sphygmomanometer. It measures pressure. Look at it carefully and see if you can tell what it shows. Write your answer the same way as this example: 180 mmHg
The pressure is 228 mmHg
